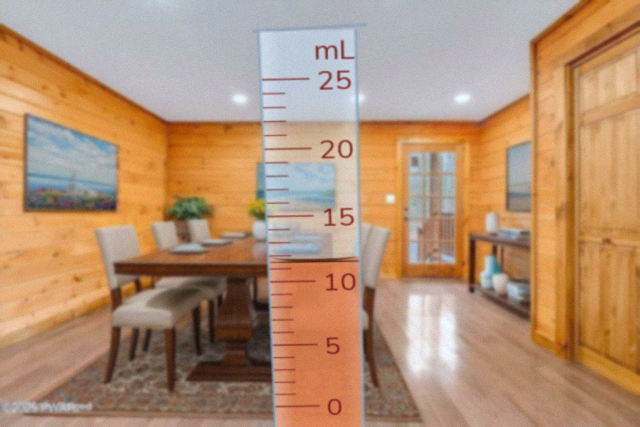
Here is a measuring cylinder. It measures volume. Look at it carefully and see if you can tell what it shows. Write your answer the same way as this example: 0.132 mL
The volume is 11.5 mL
